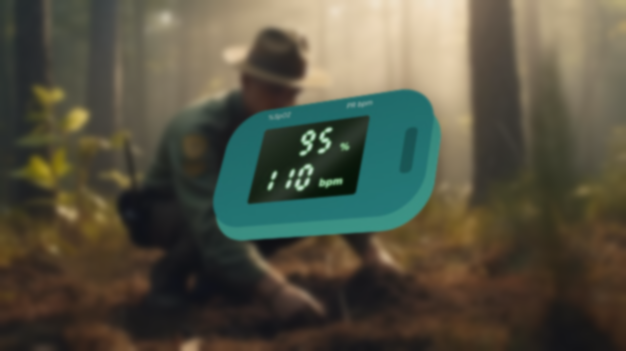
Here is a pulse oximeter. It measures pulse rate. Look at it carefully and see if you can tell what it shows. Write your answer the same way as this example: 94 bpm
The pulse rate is 110 bpm
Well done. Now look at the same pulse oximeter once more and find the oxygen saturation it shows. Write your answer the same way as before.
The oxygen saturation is 95 %
